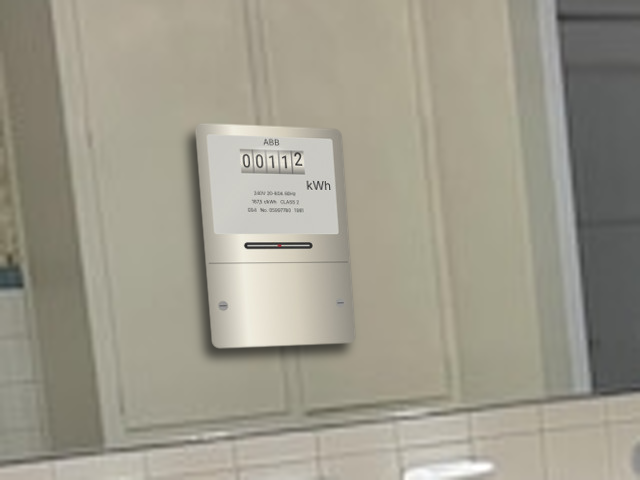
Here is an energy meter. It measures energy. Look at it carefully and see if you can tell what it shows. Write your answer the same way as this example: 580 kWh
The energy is 112 kWh
